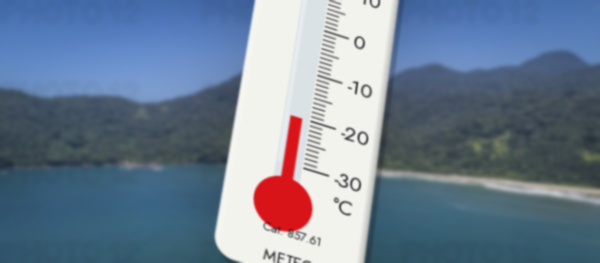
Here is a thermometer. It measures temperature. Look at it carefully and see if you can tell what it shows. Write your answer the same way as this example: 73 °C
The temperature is -20 °C
